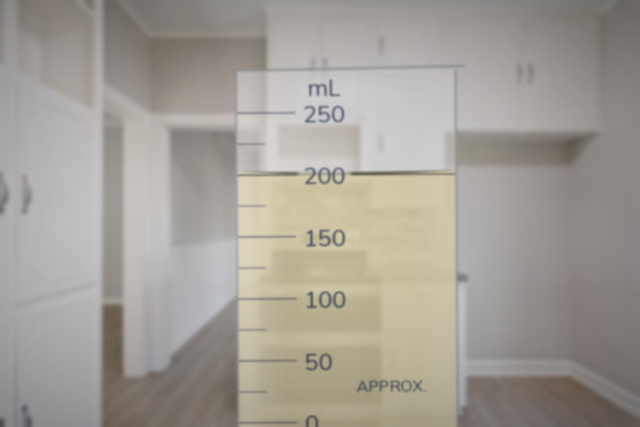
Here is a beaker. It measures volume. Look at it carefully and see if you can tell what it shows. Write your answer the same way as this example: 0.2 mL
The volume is 200 mL
